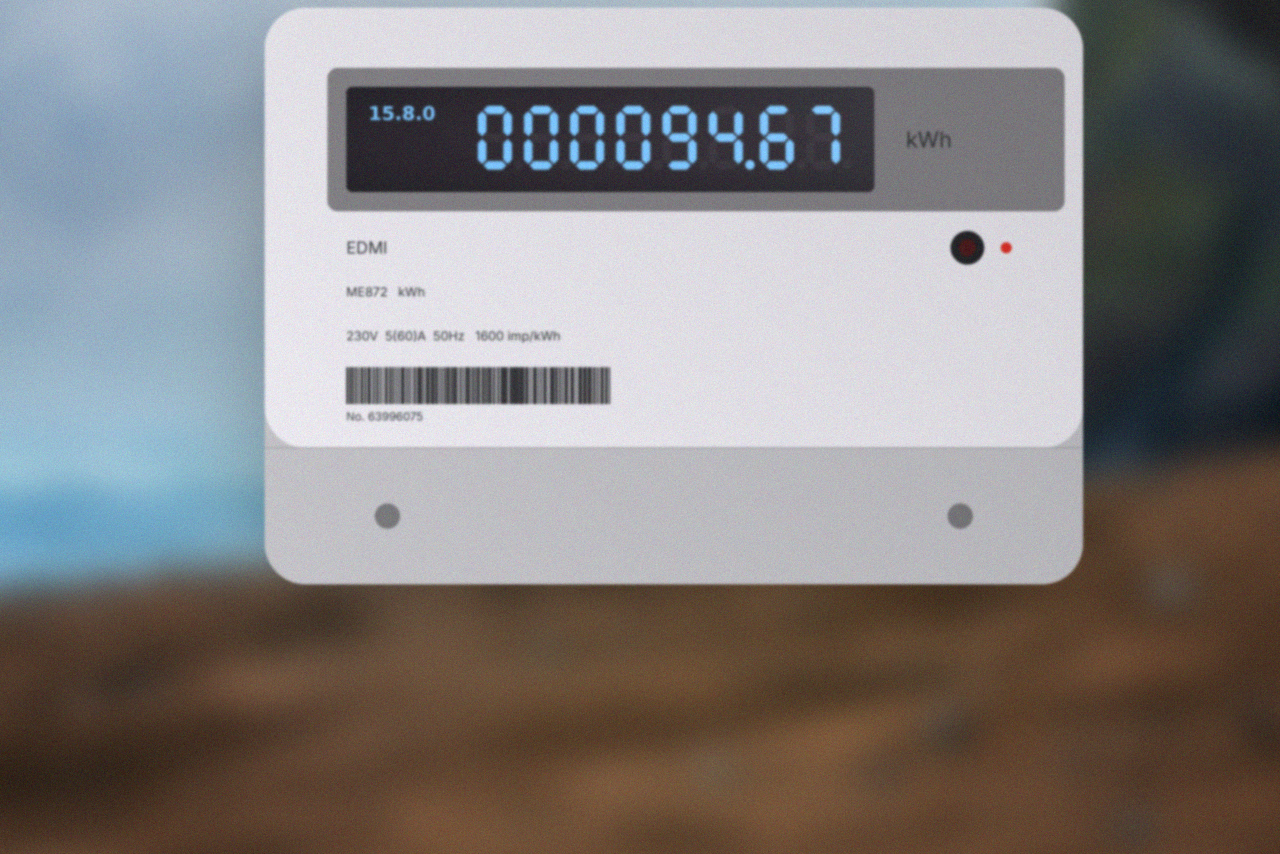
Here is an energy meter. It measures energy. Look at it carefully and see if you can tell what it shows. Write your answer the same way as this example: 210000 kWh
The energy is 94.67 kWh
